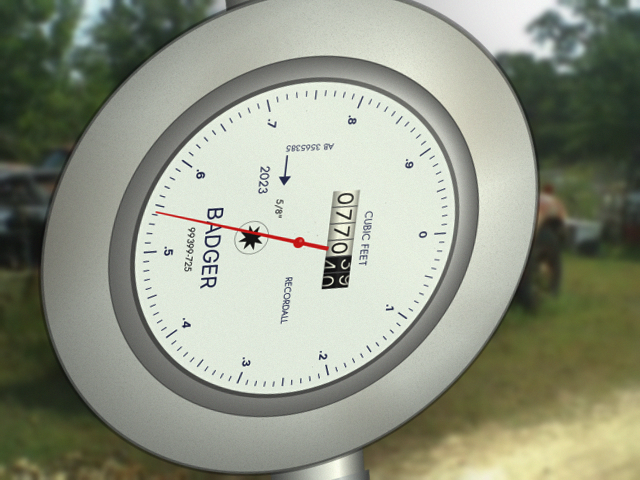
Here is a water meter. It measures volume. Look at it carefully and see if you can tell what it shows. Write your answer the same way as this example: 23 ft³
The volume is 77039.54 ft³
